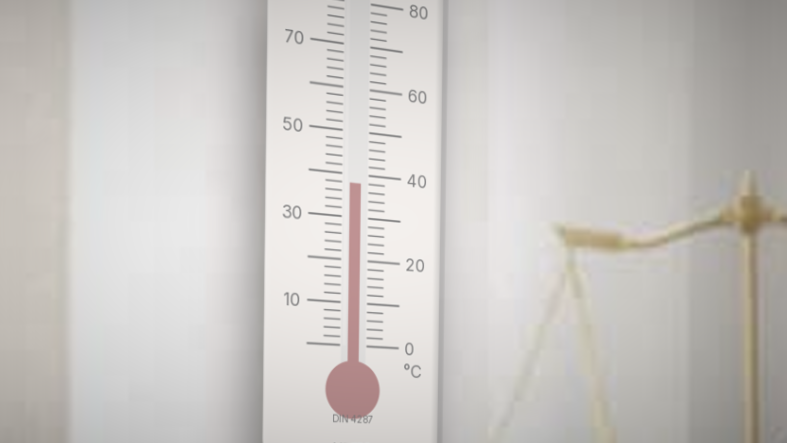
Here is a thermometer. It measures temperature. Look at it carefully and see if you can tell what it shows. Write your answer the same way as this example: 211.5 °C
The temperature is 38 °C
